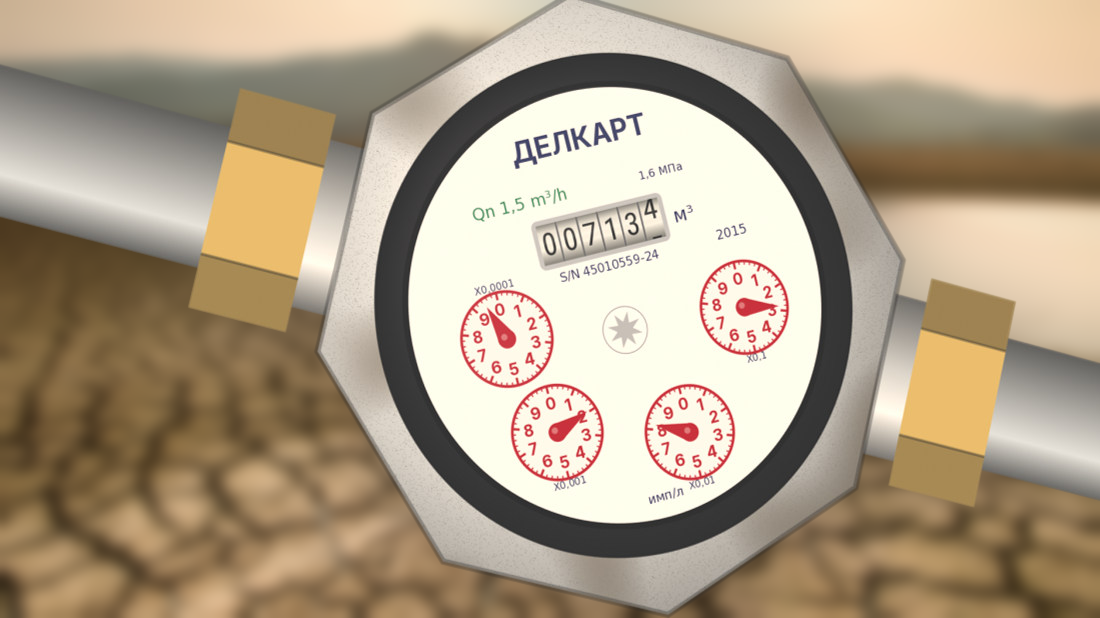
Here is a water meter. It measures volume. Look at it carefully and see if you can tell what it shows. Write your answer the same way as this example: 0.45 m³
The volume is 7134.2819 m³
